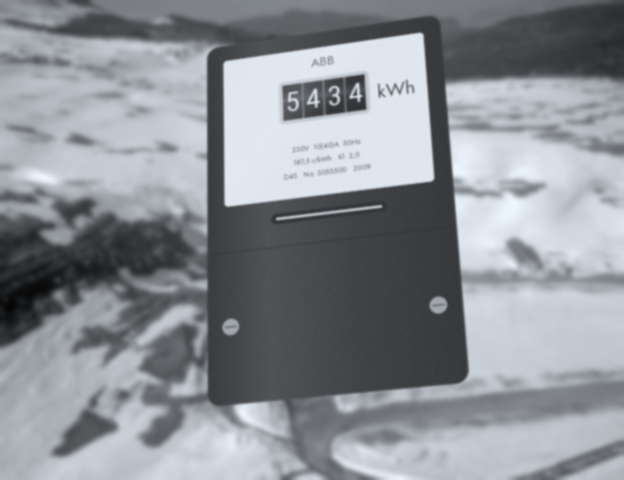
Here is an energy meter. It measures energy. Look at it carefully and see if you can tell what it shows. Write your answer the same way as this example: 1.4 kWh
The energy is 5434 kWh
